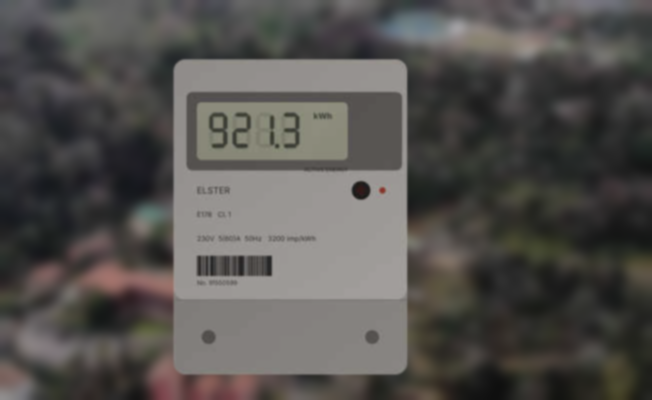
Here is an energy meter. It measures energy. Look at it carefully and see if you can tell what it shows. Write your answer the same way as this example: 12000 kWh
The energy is 921.3 kWh
